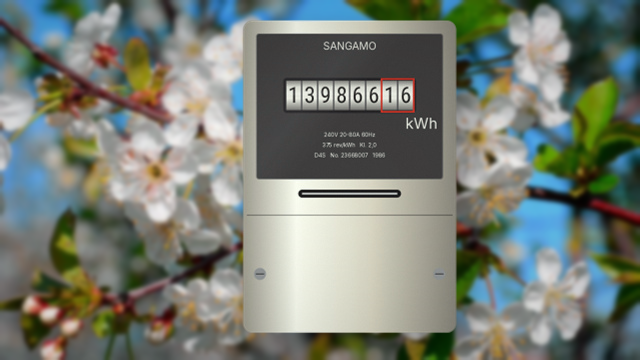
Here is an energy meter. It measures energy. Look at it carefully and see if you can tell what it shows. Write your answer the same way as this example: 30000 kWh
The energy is 139866.16 kWh
